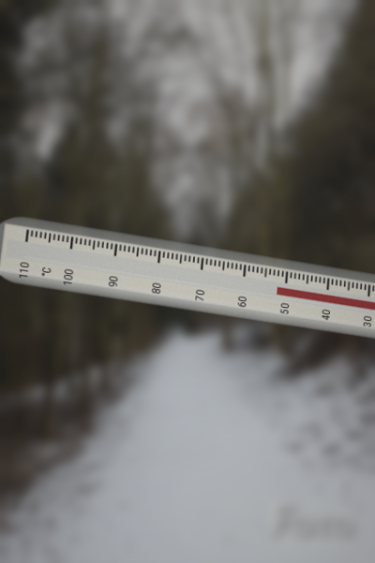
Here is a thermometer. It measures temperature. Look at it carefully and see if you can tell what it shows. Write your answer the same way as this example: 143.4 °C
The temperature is 52 °C
